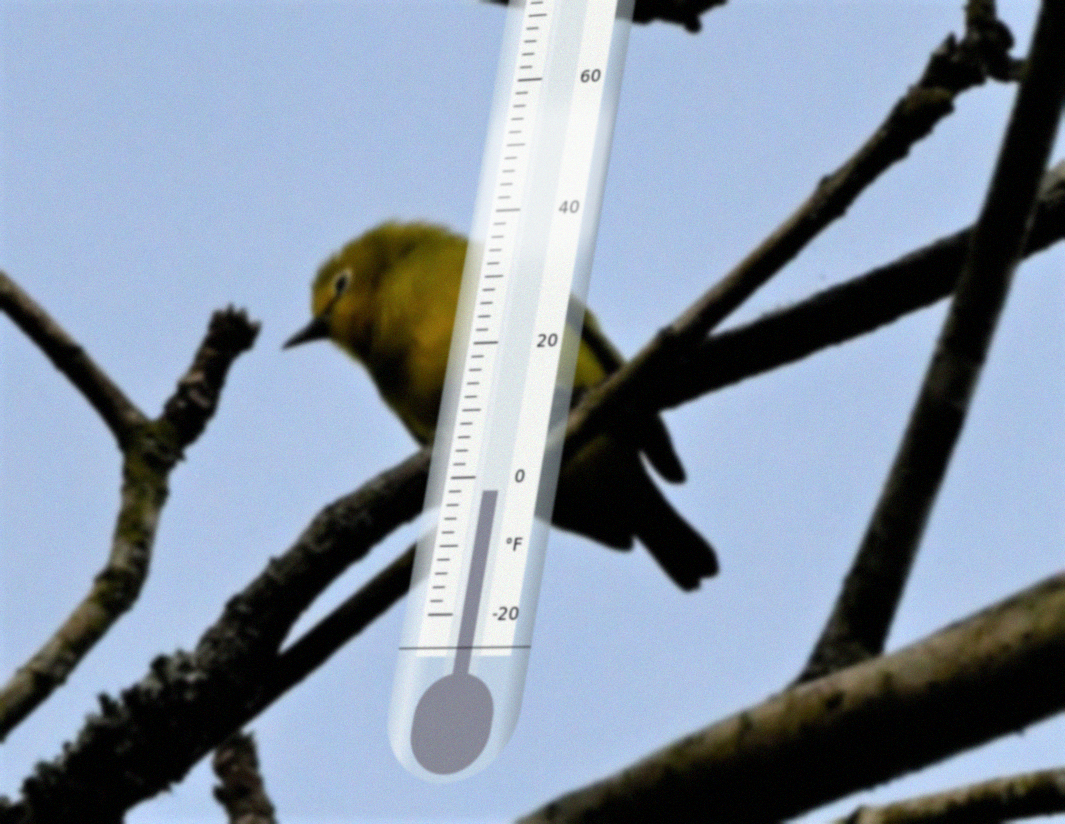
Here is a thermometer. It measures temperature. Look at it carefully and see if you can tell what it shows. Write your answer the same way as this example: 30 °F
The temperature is -2 °F
